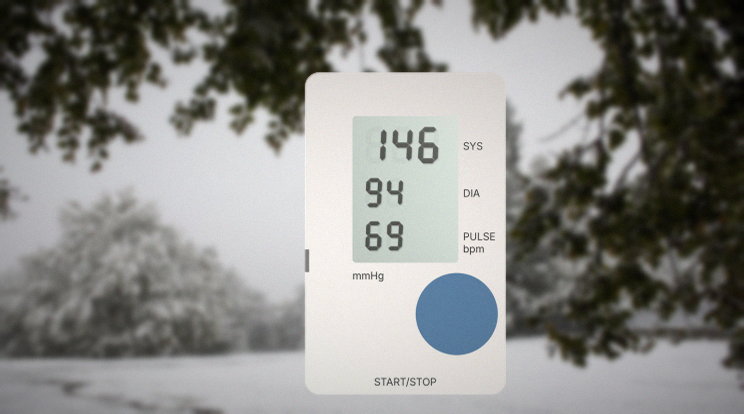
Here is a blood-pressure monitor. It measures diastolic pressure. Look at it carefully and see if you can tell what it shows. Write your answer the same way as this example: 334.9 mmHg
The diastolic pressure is 94 mmHg
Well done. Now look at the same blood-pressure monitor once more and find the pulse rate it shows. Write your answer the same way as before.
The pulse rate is 69 bpm
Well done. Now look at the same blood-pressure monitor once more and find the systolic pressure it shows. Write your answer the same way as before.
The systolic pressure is 146 mmHg
